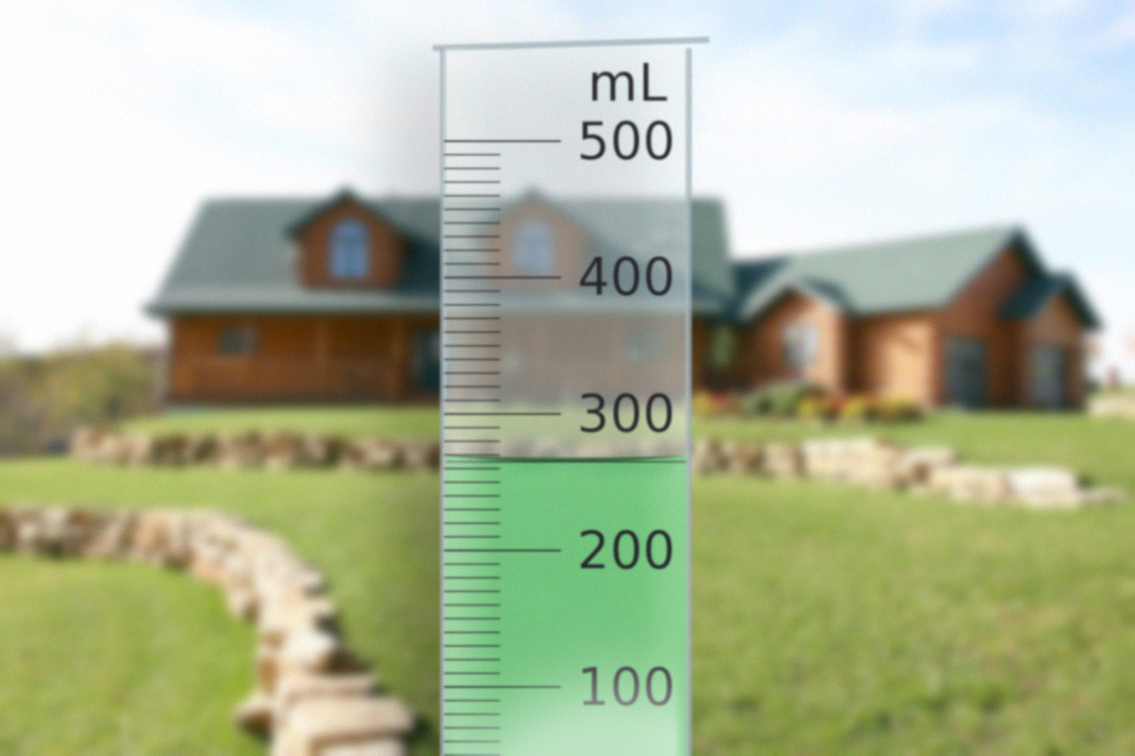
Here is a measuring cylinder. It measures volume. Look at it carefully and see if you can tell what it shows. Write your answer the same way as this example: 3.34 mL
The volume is 265 mL
